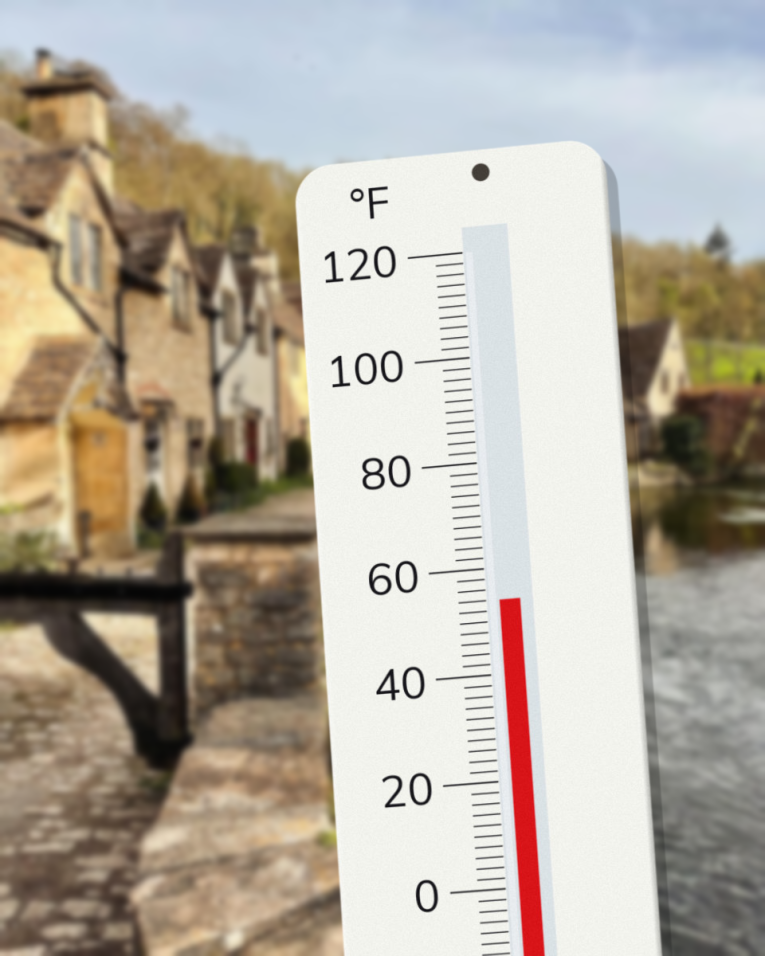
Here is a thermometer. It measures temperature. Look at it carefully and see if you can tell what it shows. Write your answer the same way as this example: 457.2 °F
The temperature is 54 °F
